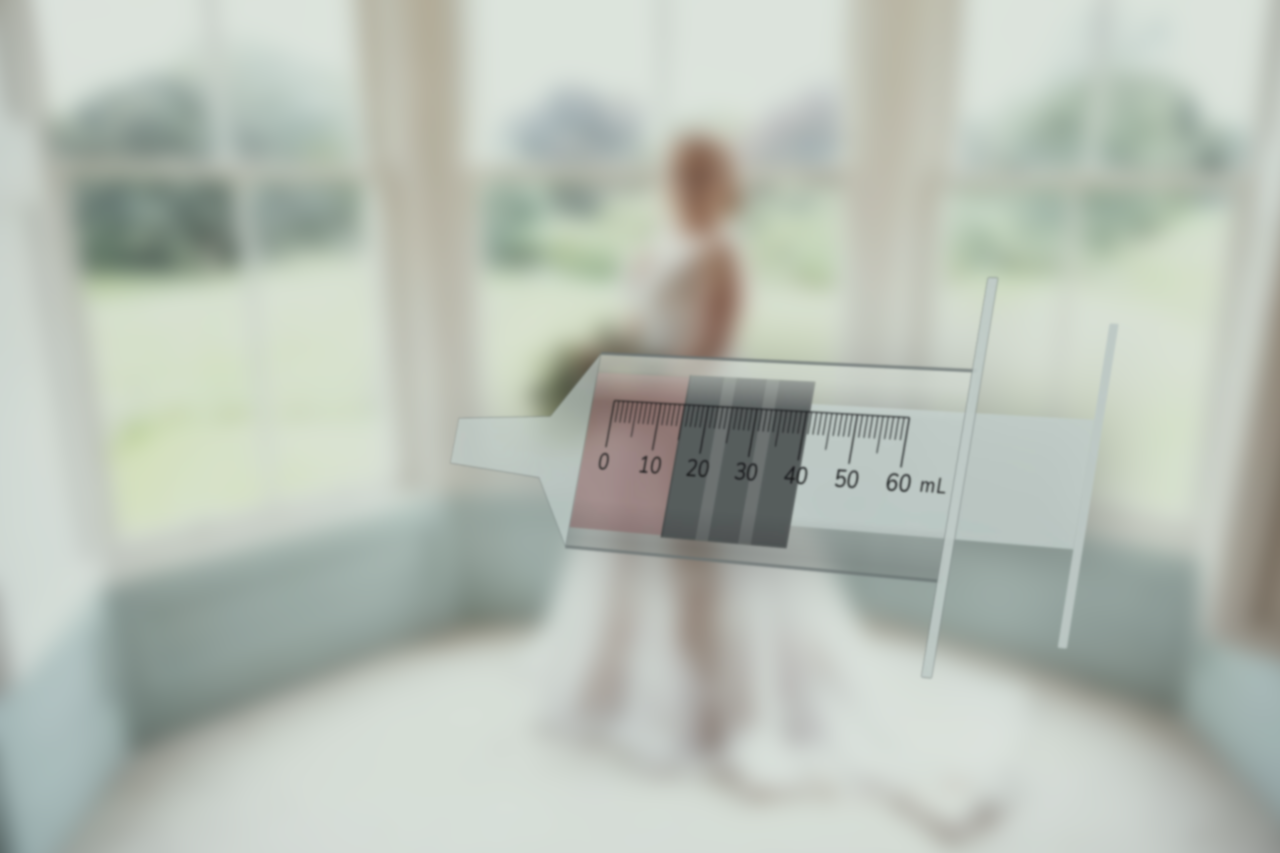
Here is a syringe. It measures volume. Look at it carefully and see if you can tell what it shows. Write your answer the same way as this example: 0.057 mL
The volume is 15 mL
